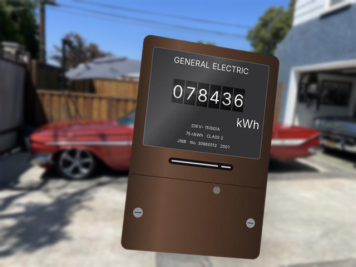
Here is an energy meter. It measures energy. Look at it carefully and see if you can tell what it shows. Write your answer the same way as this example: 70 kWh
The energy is 78436 kWh
